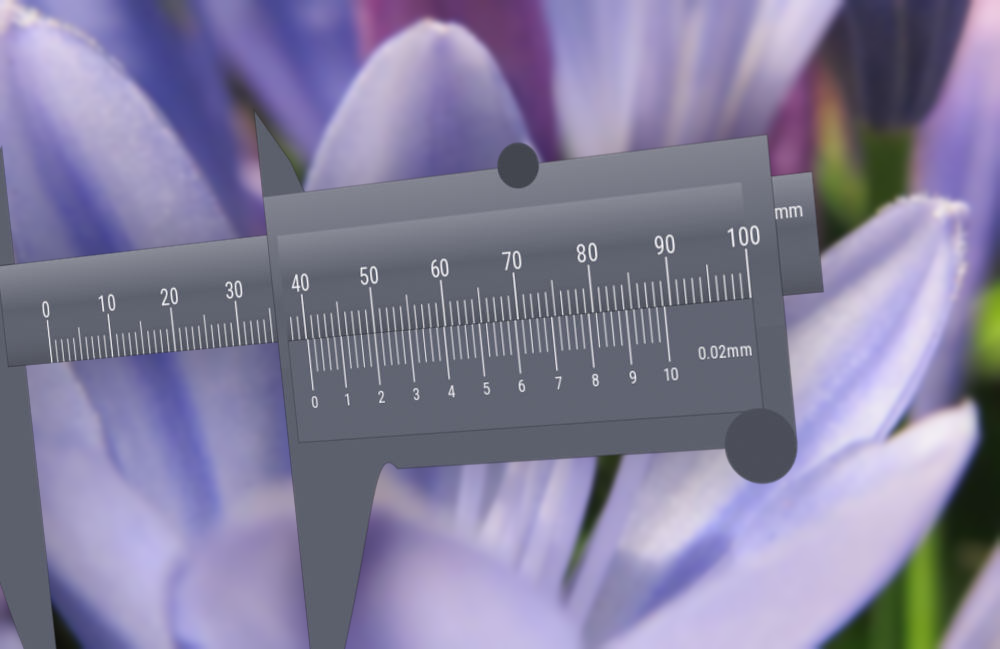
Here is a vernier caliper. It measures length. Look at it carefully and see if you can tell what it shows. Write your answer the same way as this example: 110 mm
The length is 40.2 mm
